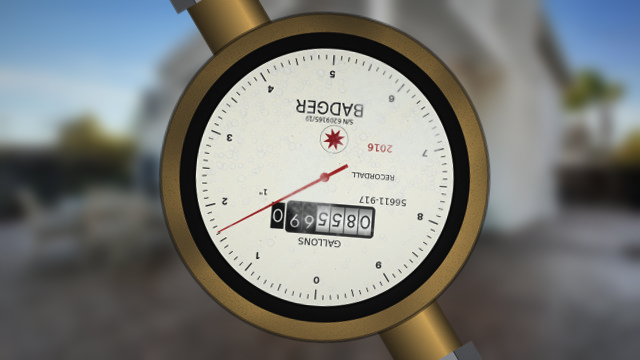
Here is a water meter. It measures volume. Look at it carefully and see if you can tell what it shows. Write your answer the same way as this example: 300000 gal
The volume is 855691.6 gal
